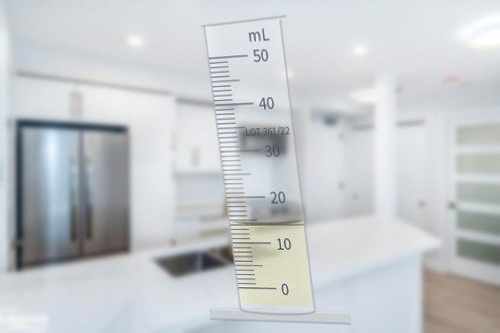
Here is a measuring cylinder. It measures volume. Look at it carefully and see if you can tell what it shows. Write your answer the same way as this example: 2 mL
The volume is 14 mL
